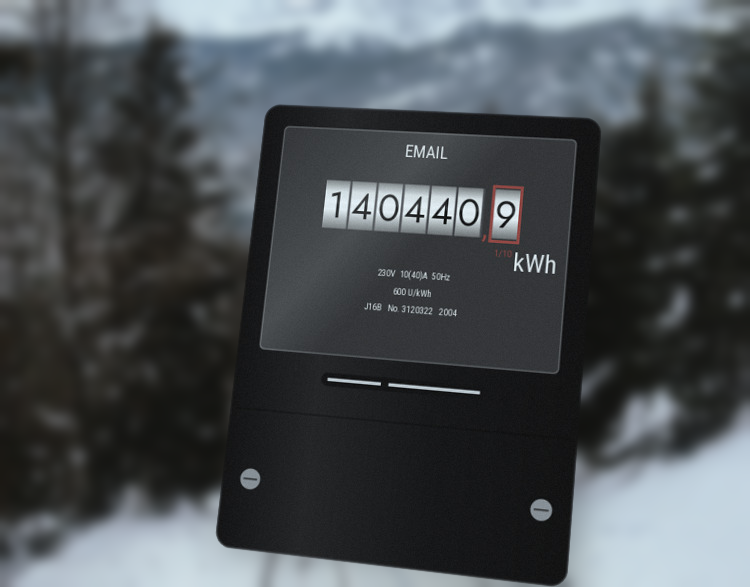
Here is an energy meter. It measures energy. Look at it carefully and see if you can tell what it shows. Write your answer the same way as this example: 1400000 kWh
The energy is 140440.9 kWh
